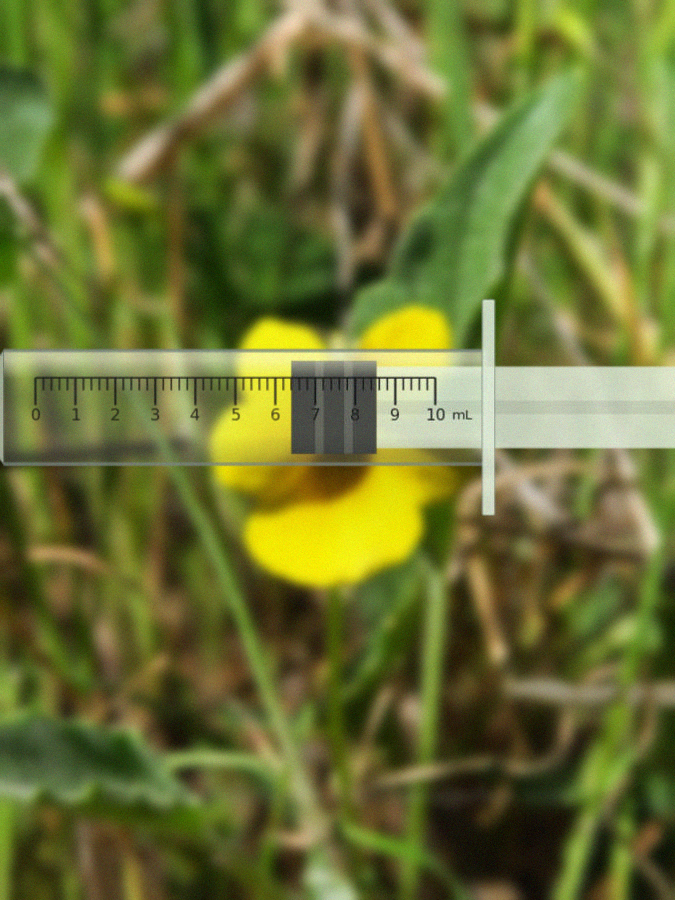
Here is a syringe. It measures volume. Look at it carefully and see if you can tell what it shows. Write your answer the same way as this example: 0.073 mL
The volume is 6.4 mL
